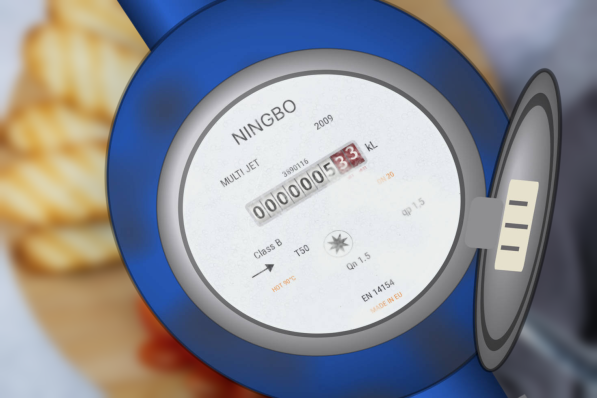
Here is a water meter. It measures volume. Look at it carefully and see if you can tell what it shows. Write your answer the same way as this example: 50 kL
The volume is 5.33 kL
